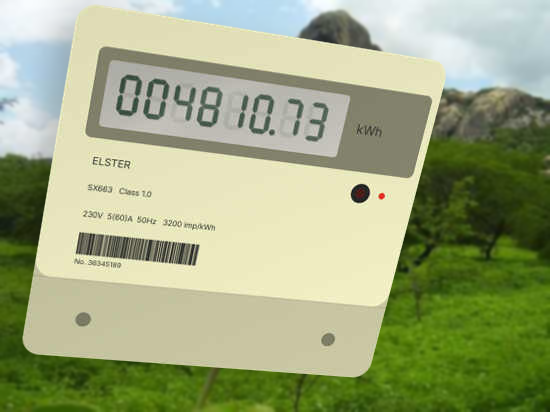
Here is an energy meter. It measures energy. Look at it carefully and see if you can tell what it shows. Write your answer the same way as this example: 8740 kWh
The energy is 4810.73 kWh
